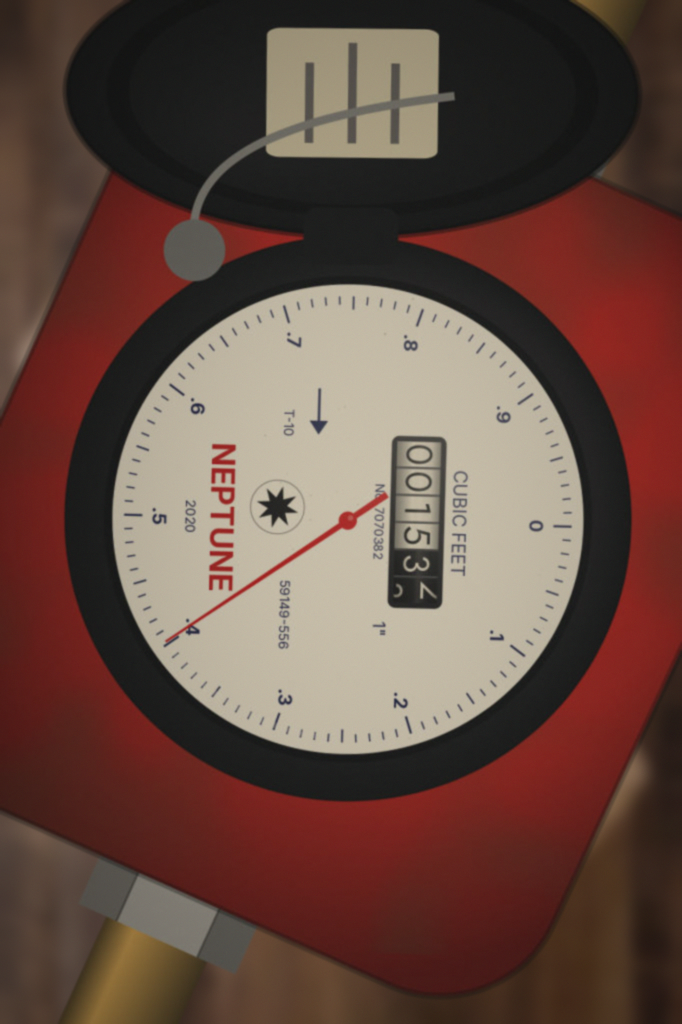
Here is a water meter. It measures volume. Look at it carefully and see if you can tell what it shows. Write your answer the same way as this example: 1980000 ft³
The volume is 1532.40 ft³
